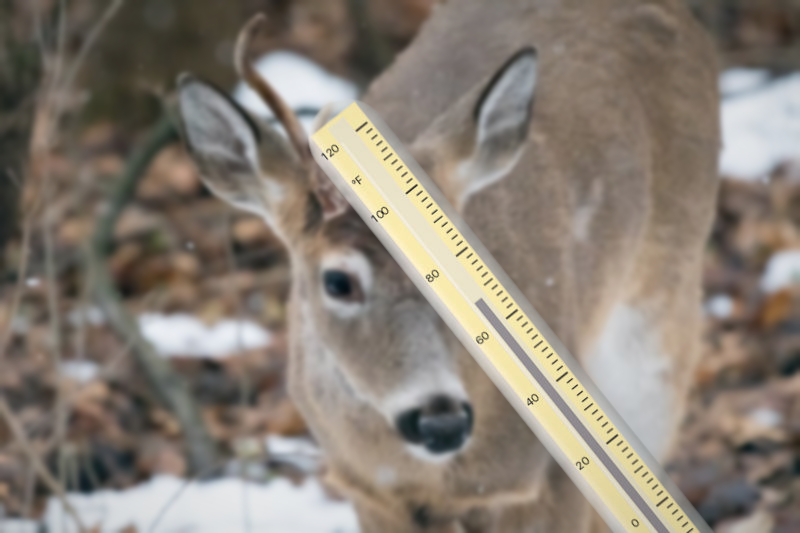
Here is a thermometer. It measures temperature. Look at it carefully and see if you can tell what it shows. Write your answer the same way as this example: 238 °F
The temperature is 68 °F
